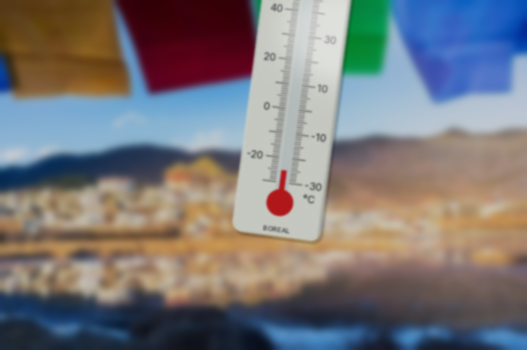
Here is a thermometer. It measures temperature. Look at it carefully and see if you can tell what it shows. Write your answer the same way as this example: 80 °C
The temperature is -25 °C
